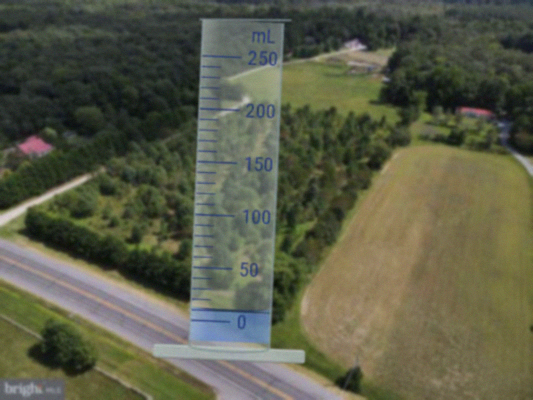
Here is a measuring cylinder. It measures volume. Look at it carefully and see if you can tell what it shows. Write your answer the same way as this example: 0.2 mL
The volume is 10 mL
